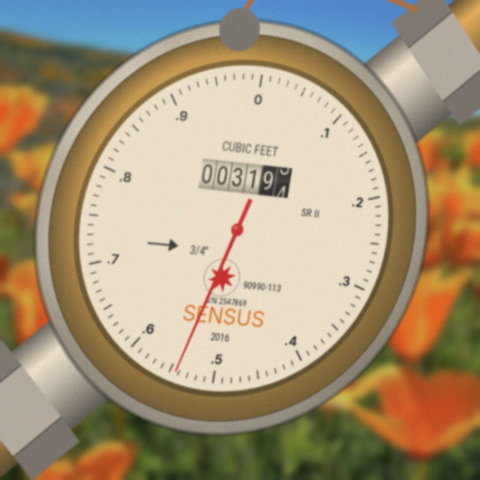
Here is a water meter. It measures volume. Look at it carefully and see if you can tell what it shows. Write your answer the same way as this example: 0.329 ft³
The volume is 3193.54 ft³
